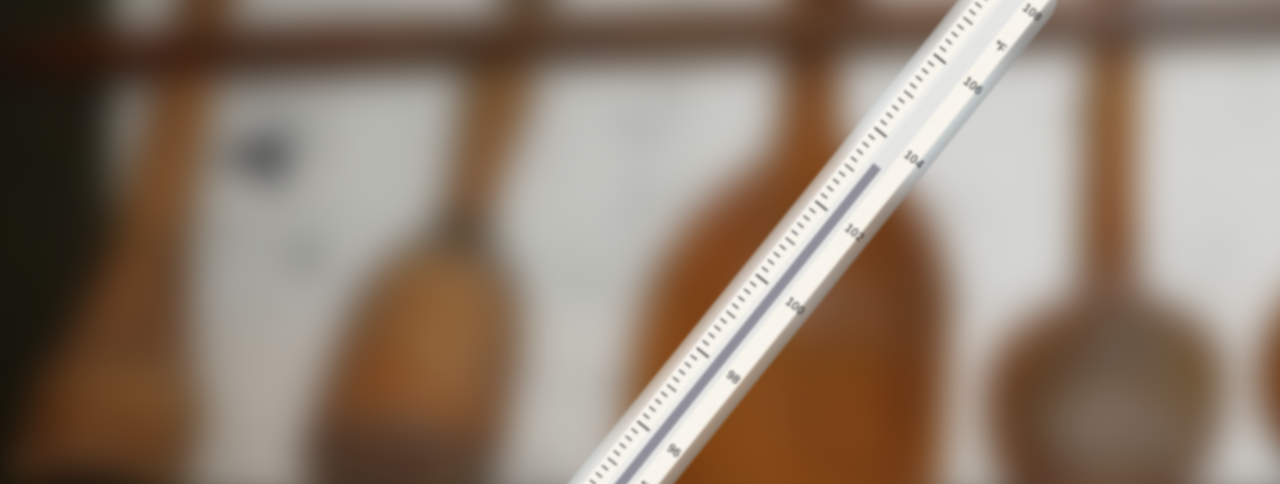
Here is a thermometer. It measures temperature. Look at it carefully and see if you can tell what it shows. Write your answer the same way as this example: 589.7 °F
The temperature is 103.4 °F
